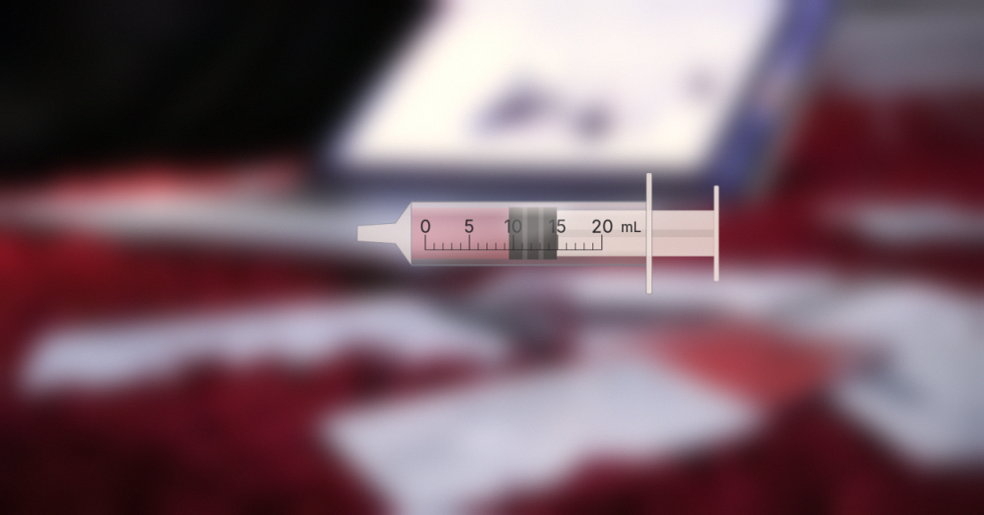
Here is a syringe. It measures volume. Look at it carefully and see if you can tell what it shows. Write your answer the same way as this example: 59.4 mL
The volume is 9.5 mL
